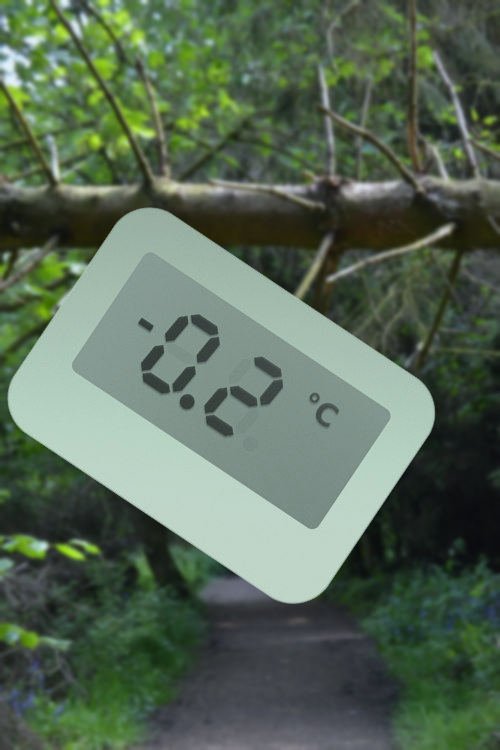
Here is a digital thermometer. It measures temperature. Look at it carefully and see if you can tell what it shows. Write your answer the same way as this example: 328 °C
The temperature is -0.2 °C
